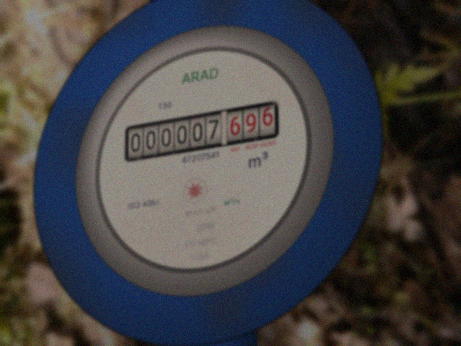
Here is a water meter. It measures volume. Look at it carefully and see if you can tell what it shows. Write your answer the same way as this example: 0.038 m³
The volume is 7.696 m³
